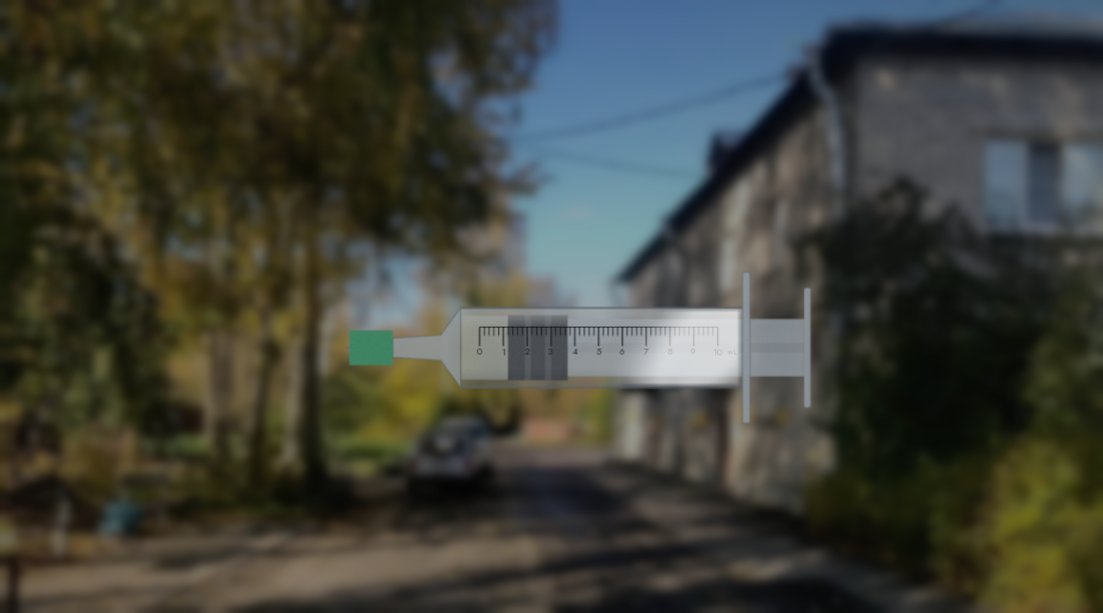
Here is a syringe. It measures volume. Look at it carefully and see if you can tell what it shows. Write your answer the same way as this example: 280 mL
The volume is 1.2 mL
